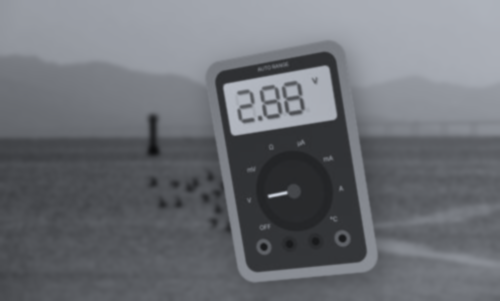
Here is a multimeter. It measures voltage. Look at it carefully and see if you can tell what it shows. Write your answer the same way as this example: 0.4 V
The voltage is 2.88 V
